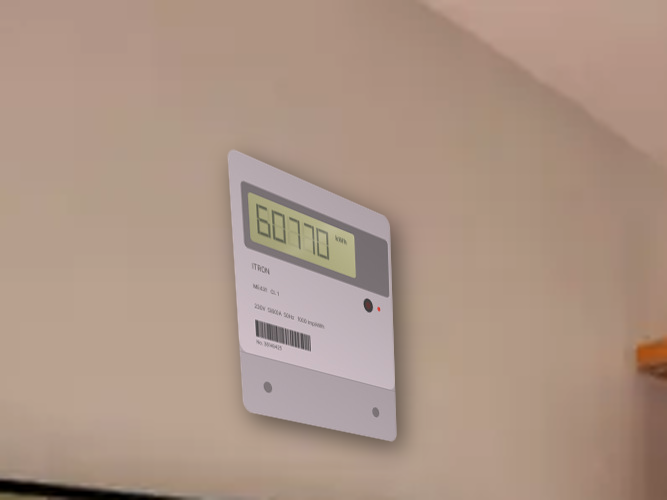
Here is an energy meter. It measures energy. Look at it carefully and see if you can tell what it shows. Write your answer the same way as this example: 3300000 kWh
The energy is 60770 kWh
